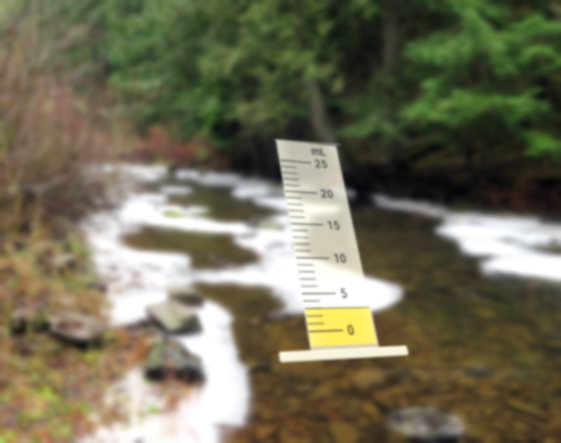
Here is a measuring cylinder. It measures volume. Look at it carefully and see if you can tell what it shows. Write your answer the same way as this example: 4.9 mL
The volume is 3 mL
